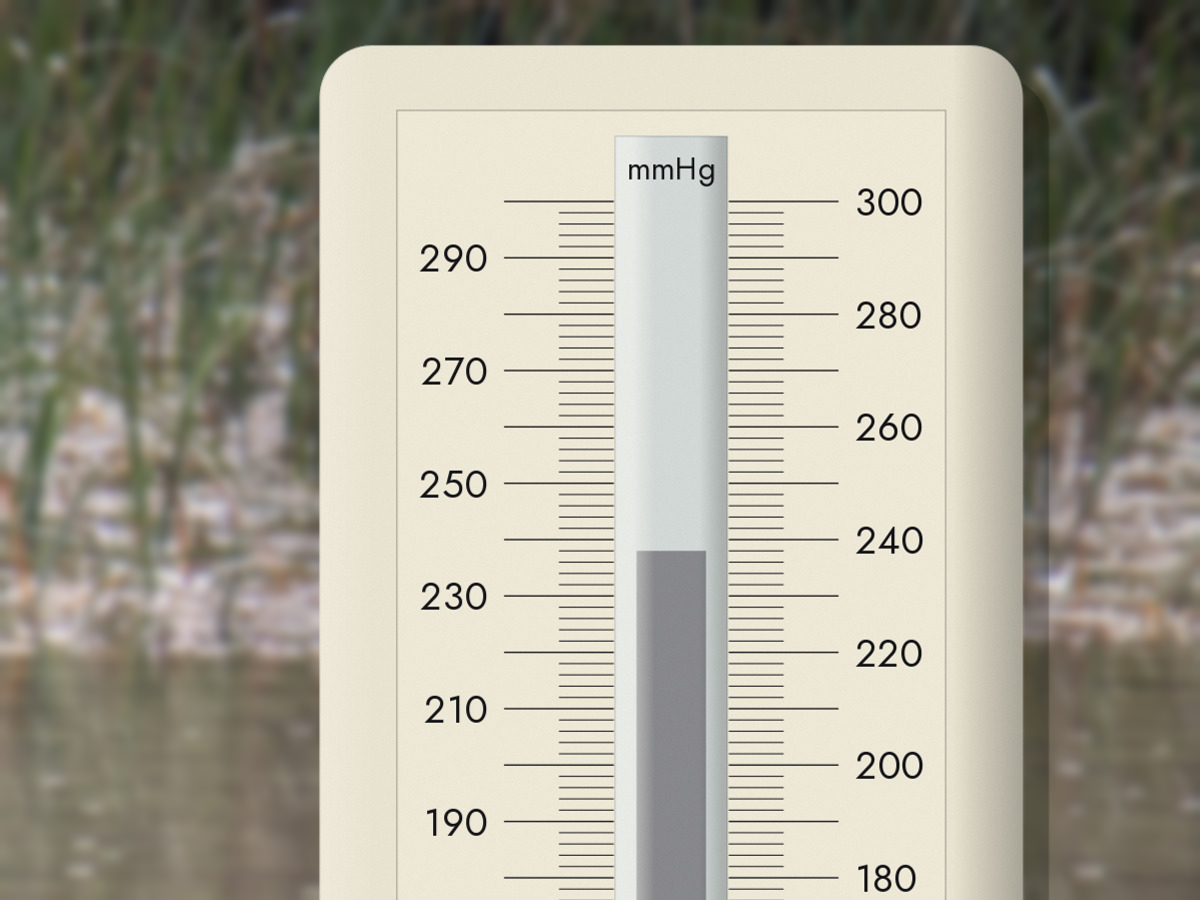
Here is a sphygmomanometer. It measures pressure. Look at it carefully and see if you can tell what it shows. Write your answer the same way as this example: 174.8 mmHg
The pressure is 238 mmHg
